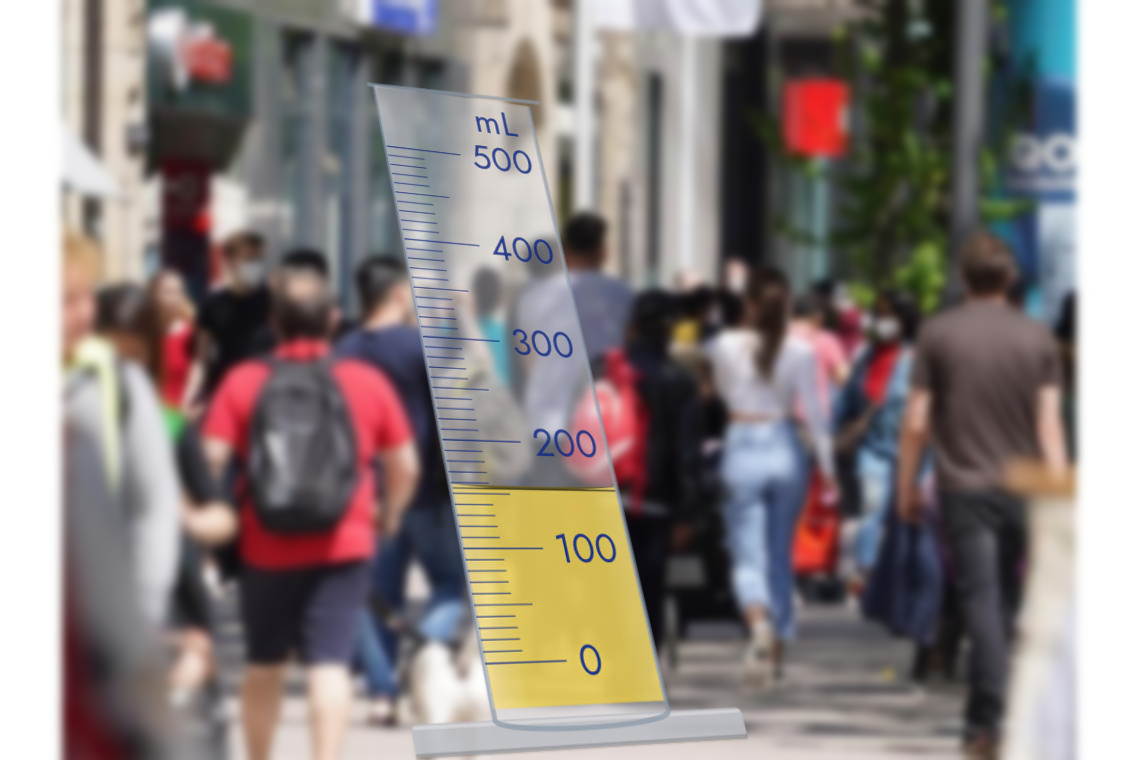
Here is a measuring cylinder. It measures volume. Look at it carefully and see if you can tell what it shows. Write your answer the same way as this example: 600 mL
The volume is 155 mL
